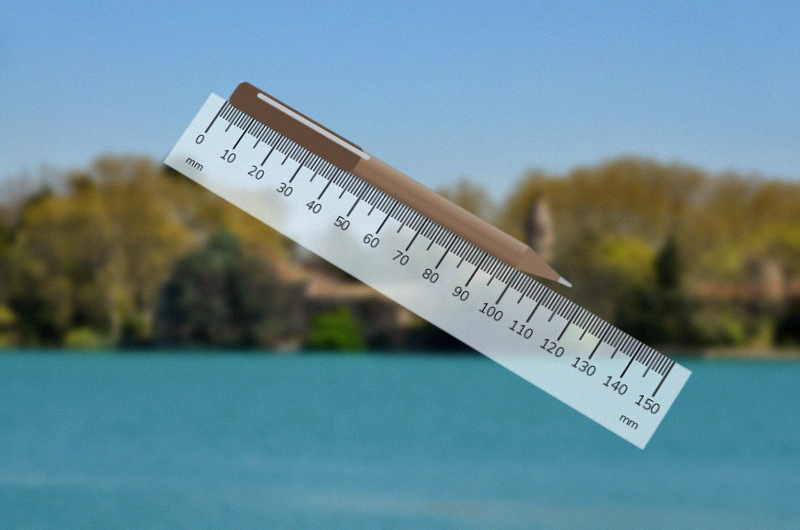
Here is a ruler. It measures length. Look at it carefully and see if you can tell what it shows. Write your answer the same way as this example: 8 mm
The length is 115 mm
